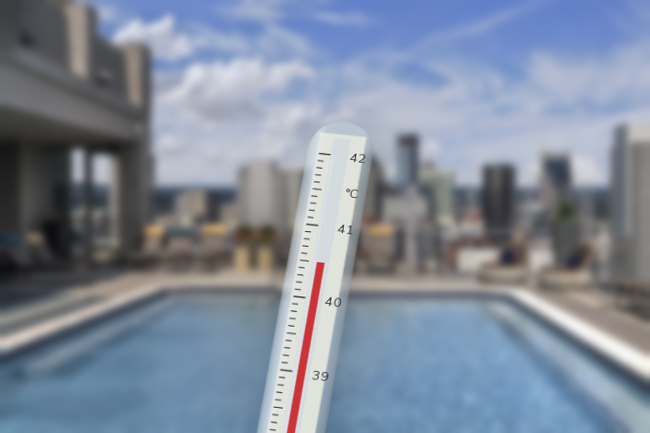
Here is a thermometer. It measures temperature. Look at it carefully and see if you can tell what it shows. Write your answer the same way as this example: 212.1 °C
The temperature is 40.5 °C
